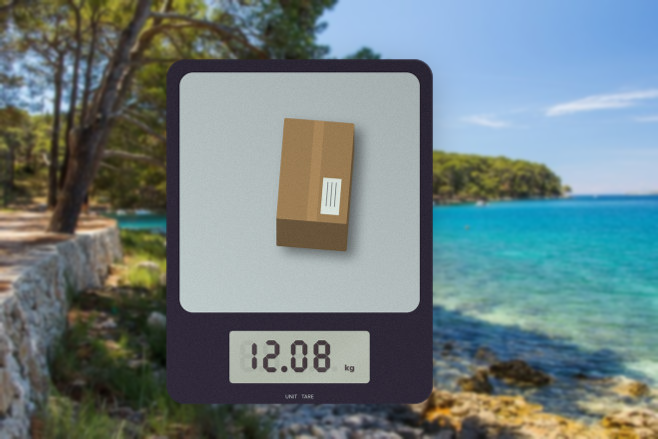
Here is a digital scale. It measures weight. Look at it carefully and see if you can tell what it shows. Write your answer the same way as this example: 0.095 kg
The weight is 12.08 kg
